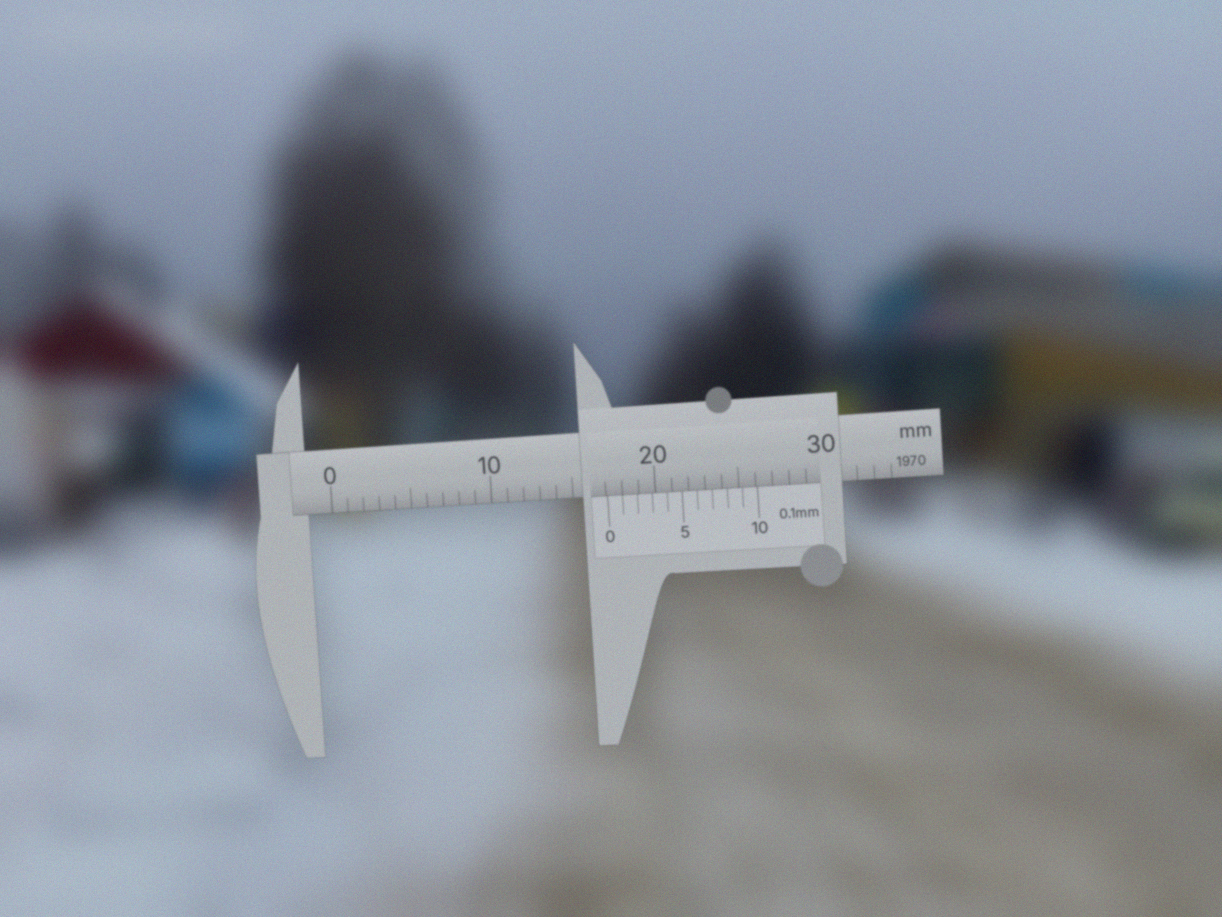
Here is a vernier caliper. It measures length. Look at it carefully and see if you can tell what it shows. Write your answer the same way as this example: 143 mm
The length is 17.1 mm
